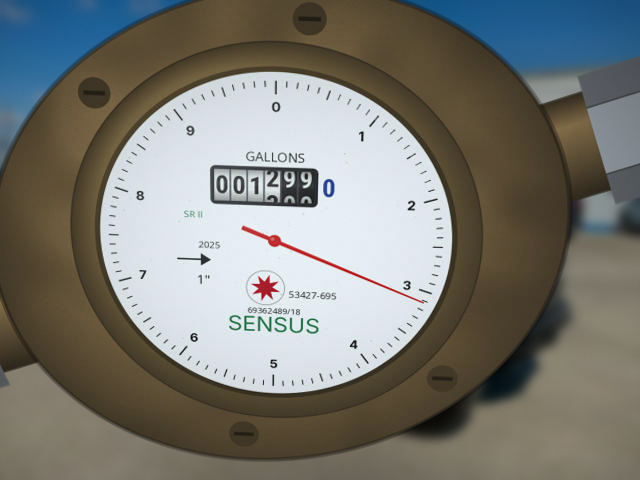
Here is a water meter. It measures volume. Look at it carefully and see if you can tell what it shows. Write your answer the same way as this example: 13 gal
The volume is 12993.1 gal
